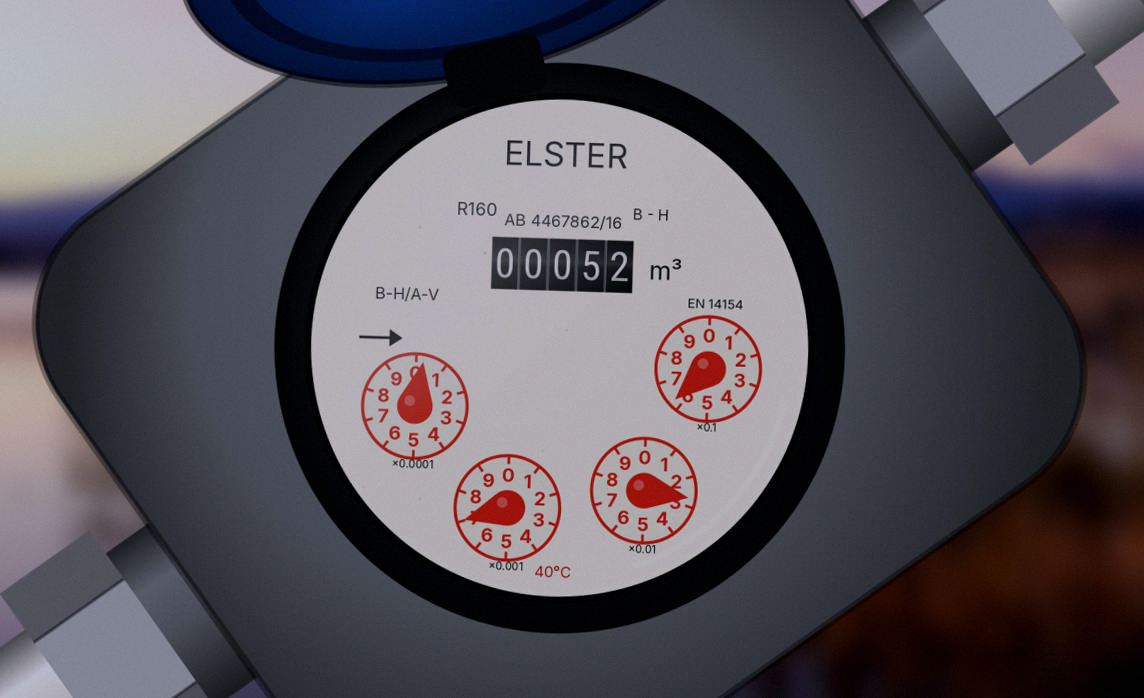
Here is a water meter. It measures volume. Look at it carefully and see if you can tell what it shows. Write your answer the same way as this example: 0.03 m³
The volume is 52.6270 m³
